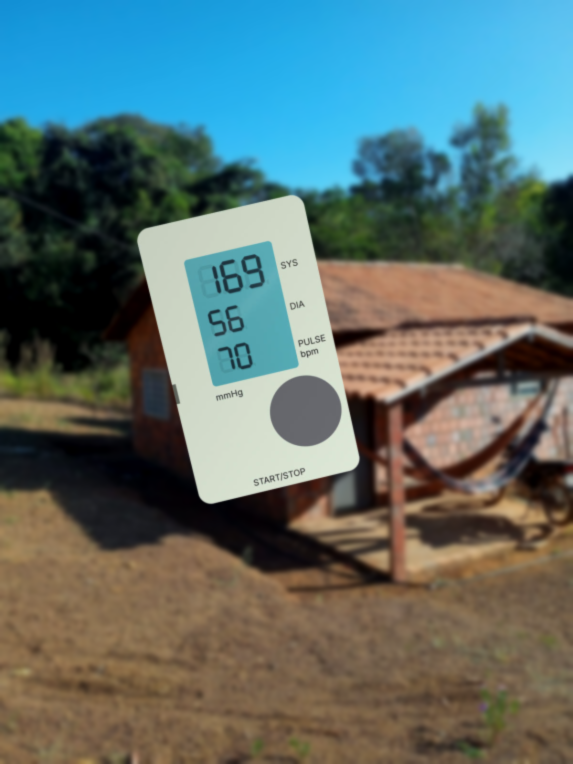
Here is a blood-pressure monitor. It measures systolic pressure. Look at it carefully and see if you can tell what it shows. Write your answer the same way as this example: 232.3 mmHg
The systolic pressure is 169 mmHg
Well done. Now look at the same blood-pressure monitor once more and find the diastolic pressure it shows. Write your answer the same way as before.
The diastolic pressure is 56 mmHg
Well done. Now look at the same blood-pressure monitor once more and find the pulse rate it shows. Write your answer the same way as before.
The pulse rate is 70 bpm
